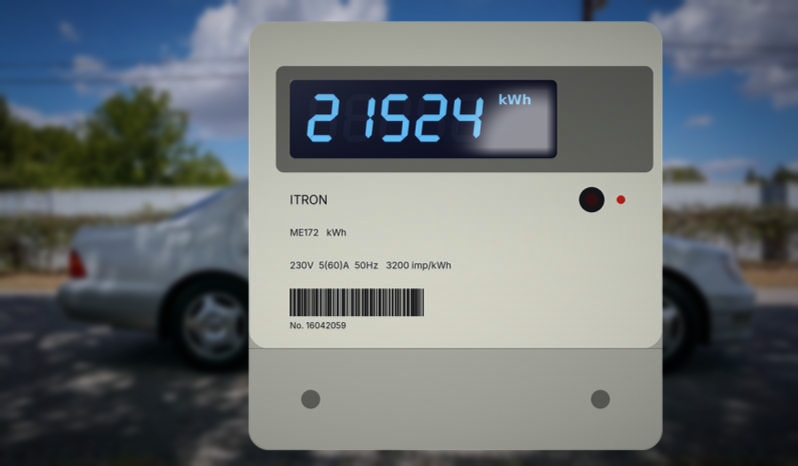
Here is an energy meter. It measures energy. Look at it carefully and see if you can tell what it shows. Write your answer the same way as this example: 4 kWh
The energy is 21524 kWh
